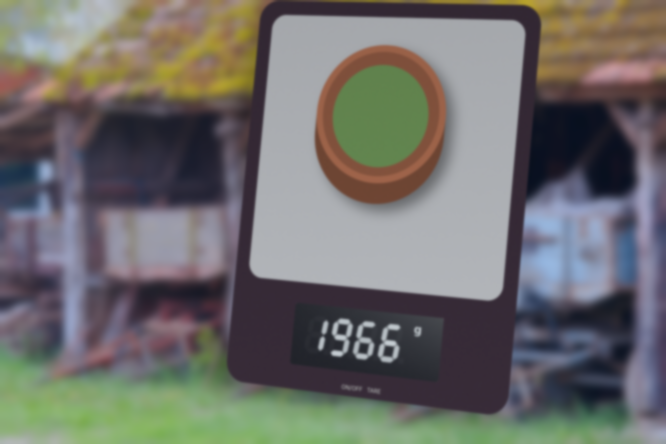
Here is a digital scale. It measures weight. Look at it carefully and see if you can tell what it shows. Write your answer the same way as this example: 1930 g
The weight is 1966 g
